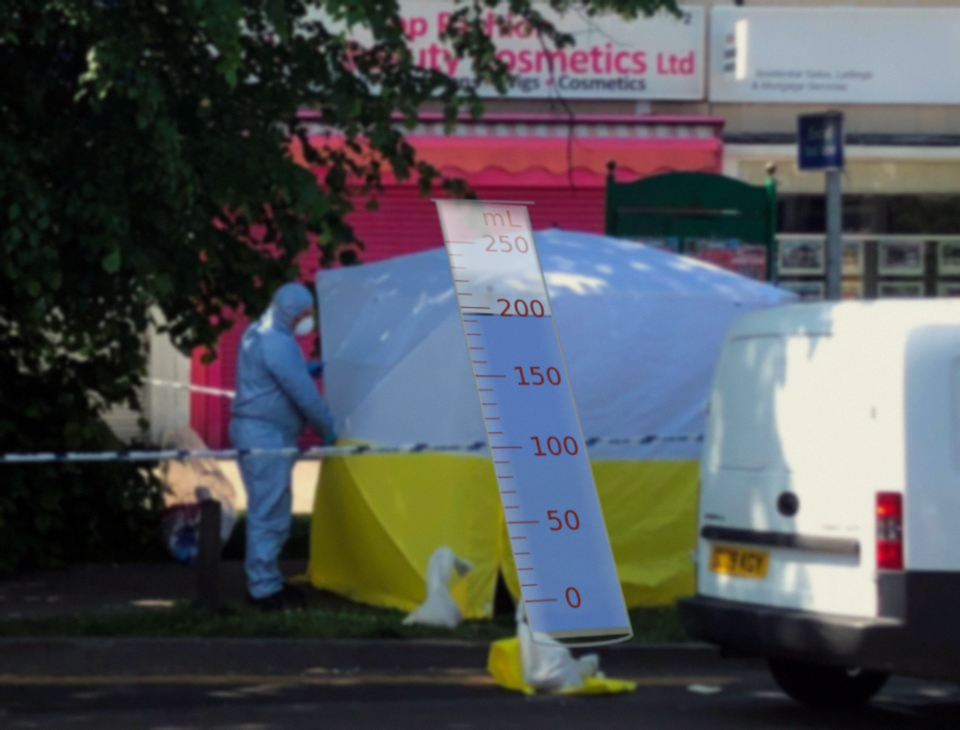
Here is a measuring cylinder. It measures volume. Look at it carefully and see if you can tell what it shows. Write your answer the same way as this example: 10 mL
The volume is 195 mL
